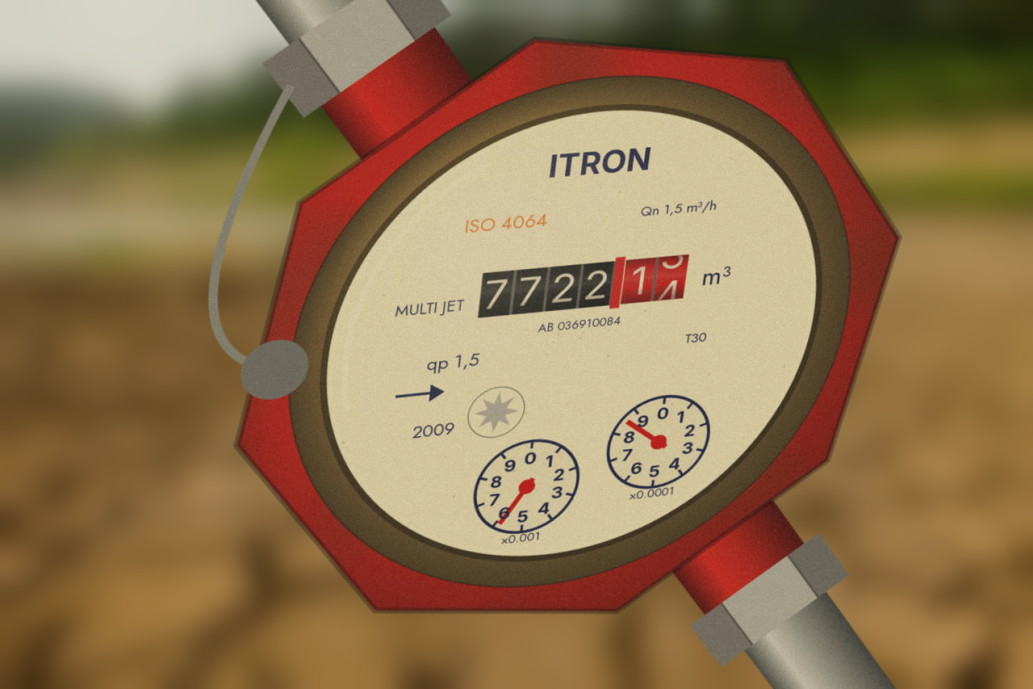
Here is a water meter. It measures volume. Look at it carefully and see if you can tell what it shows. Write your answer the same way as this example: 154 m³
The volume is 7722.1358 m³
